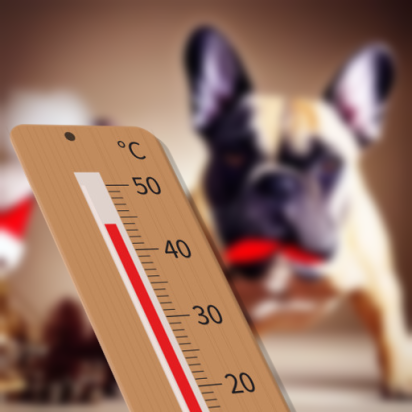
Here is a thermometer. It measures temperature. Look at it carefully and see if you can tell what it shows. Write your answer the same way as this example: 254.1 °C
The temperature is 44 °C
